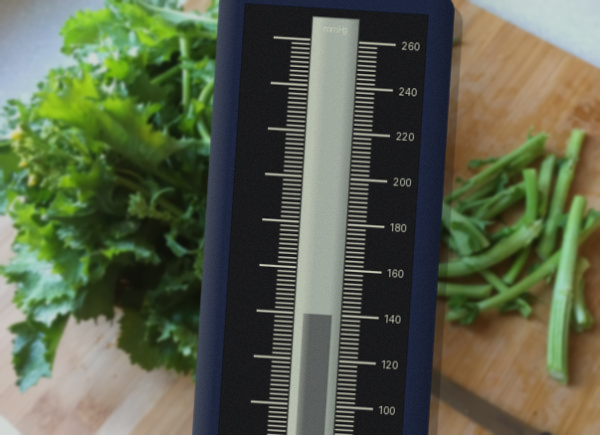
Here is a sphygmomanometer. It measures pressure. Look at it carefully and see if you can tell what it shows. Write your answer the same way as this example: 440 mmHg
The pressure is 140 mmHg
